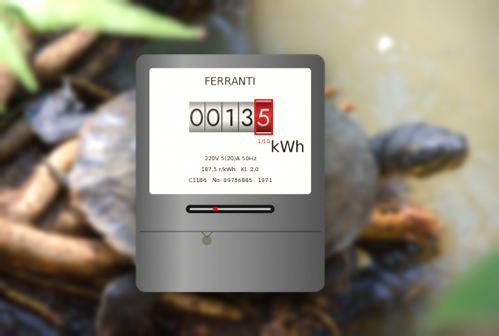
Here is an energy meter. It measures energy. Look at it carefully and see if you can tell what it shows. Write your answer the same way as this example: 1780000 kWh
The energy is 13.5 kWh
